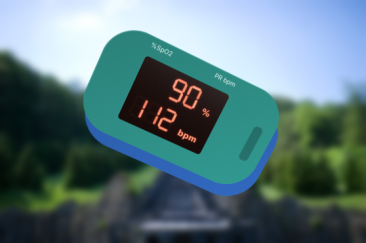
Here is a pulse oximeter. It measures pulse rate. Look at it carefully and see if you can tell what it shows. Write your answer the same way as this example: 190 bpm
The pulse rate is 112 bpm
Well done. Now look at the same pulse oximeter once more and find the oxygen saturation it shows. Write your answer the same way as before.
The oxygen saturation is 90 %
